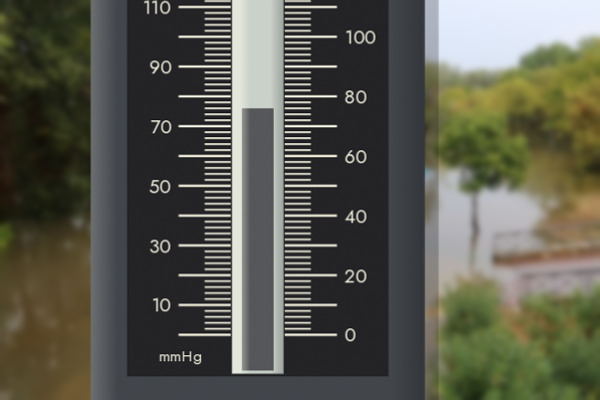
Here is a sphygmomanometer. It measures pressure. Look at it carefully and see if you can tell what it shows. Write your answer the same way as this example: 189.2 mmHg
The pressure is 76 mmHg
